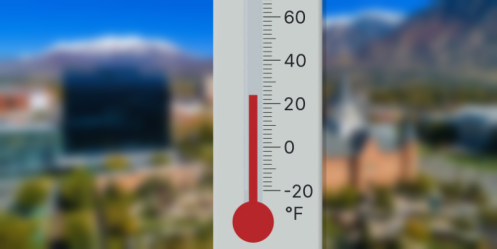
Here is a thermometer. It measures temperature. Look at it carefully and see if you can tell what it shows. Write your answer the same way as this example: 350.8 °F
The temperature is 24 °F
